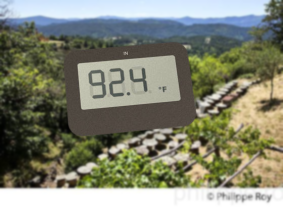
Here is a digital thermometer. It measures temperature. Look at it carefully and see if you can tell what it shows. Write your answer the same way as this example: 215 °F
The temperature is 92.4 °F
